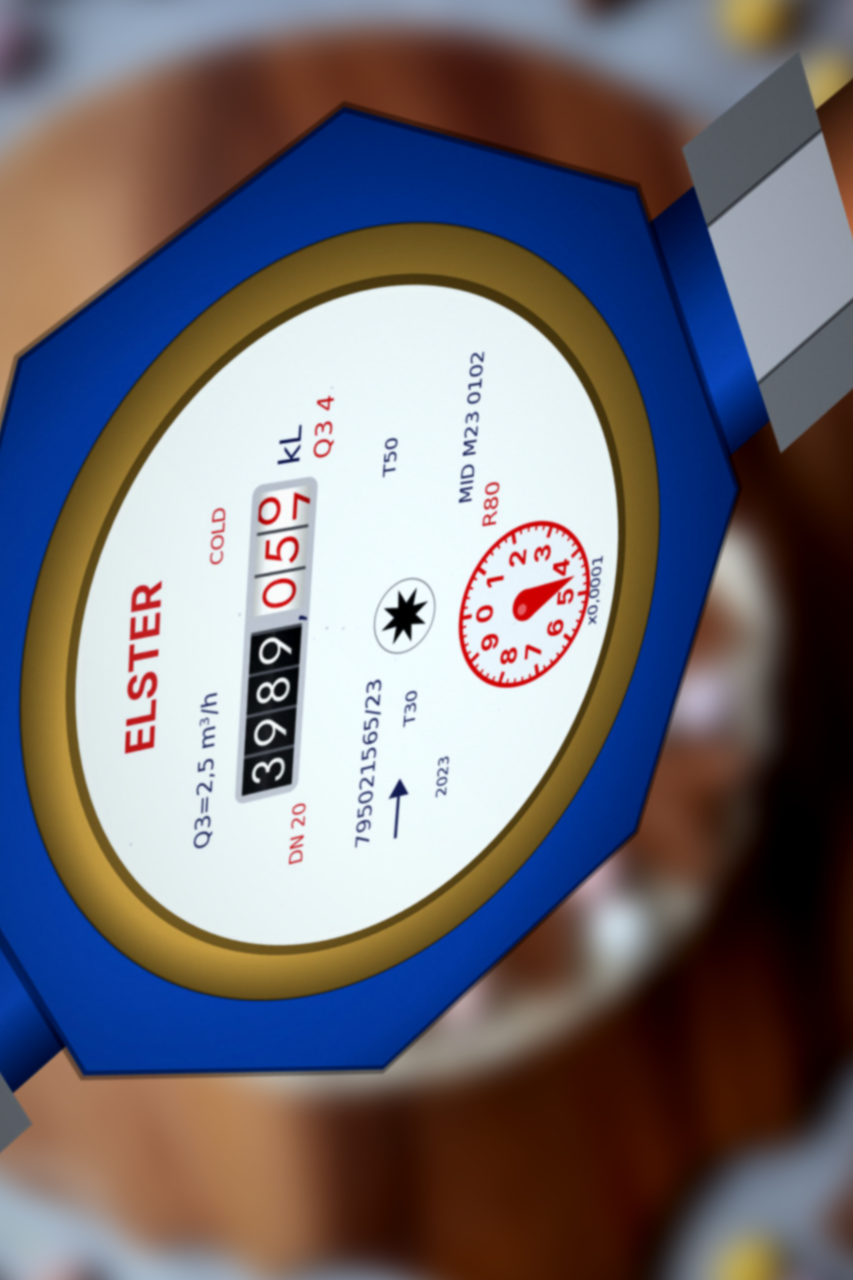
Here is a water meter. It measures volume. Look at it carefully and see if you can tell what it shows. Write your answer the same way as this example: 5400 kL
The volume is 3989.0564 kL
